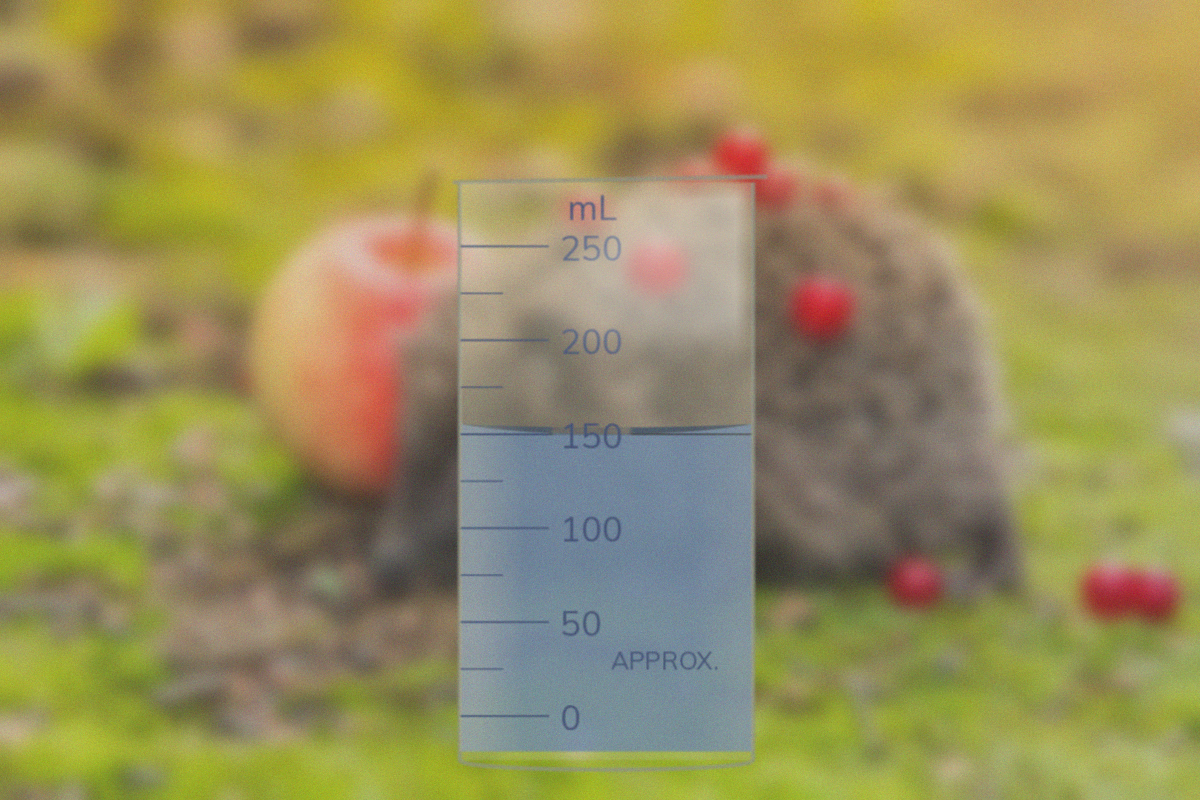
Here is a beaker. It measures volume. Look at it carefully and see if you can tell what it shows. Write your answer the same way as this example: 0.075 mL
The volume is 150 mL
